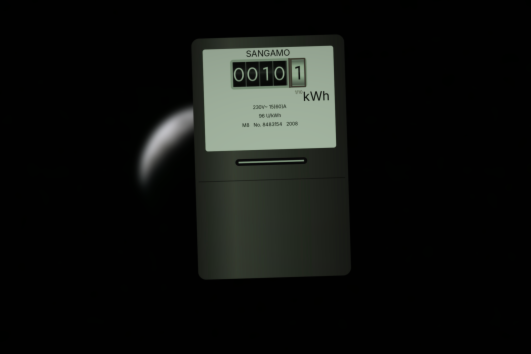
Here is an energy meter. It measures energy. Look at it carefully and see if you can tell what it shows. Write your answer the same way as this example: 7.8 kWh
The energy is 10.1 kWh
